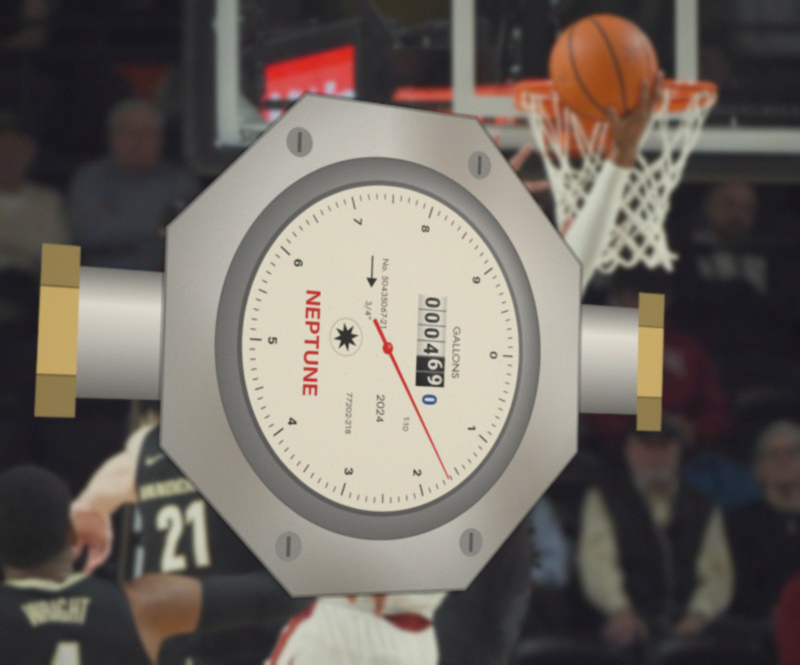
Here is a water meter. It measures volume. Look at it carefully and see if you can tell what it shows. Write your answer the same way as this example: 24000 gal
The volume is 4691.6 gal
